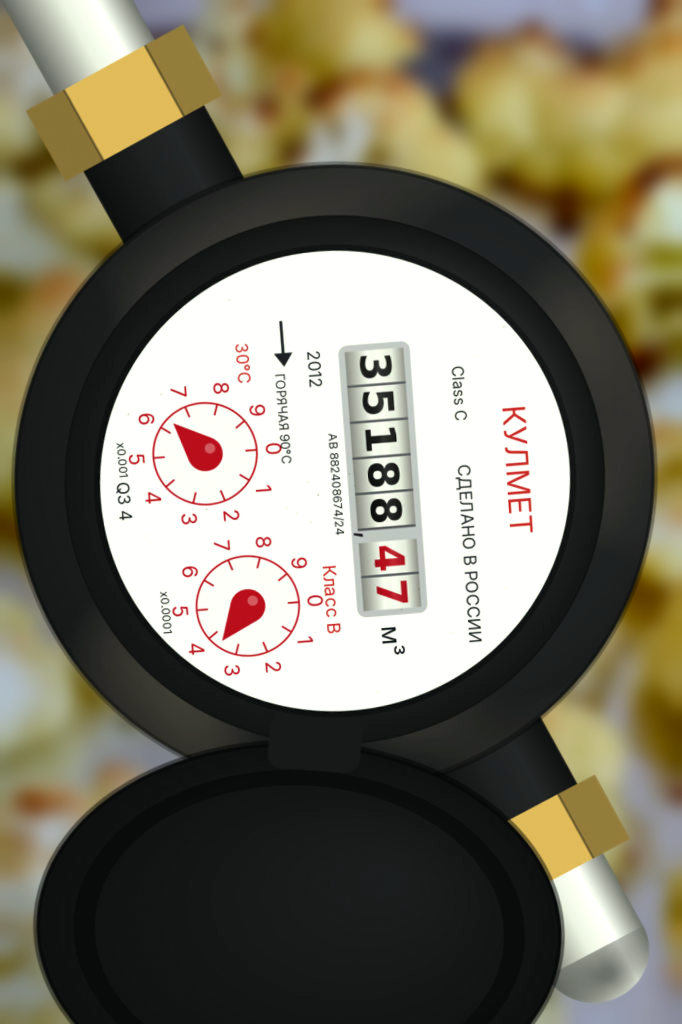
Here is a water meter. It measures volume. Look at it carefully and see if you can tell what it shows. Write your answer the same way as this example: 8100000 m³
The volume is 35188.4763 m³
